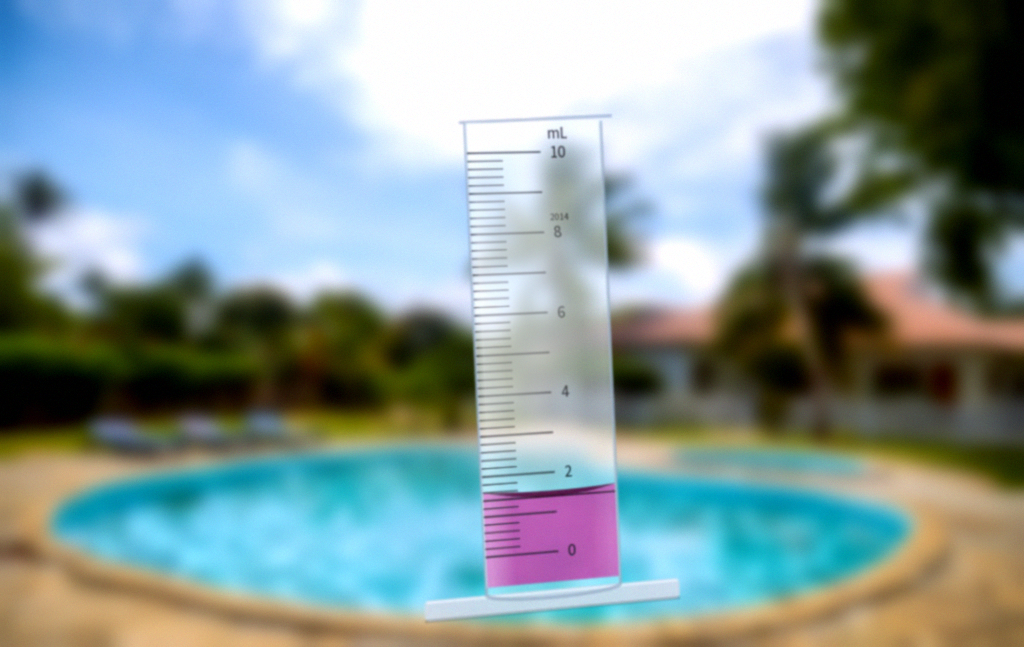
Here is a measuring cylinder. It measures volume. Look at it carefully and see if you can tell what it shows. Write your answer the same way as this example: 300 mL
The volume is 1.4 mL
